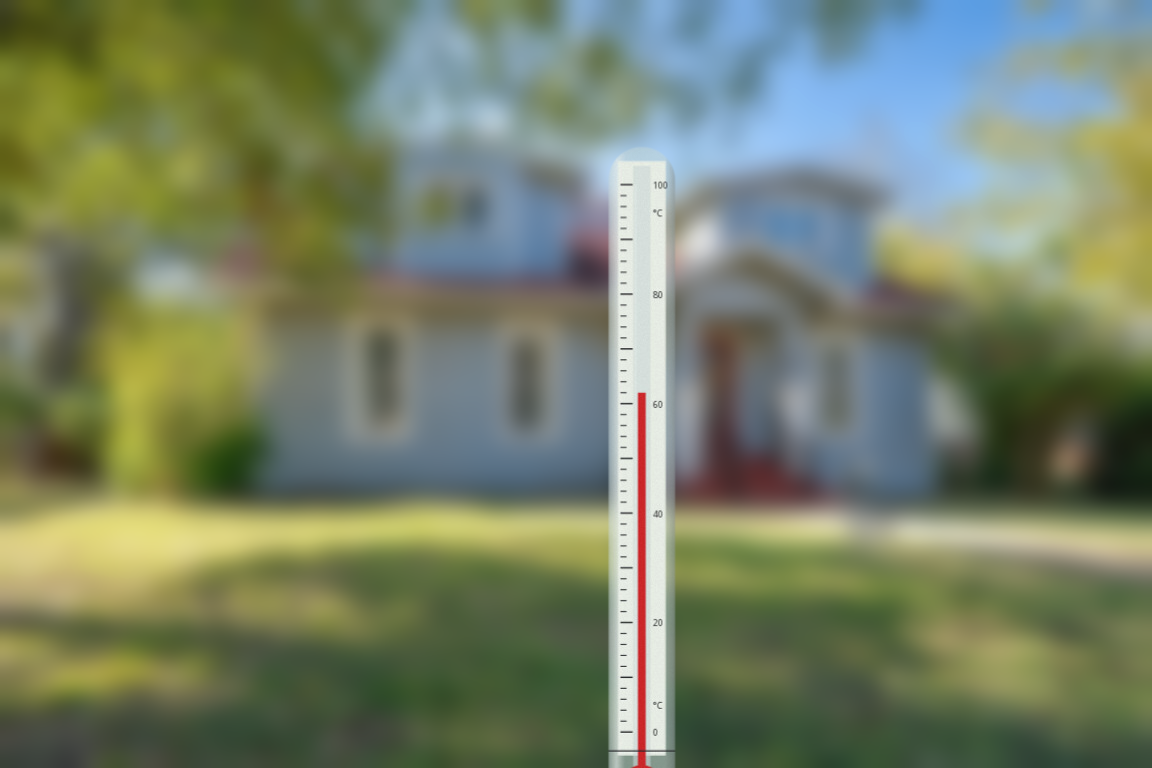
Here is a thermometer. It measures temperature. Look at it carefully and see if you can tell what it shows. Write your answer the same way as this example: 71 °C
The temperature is 62 °C
